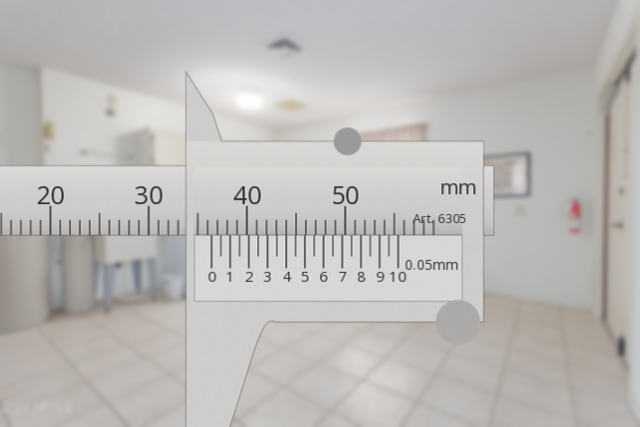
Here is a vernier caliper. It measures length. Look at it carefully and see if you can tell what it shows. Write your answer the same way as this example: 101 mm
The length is 36.4 mm
